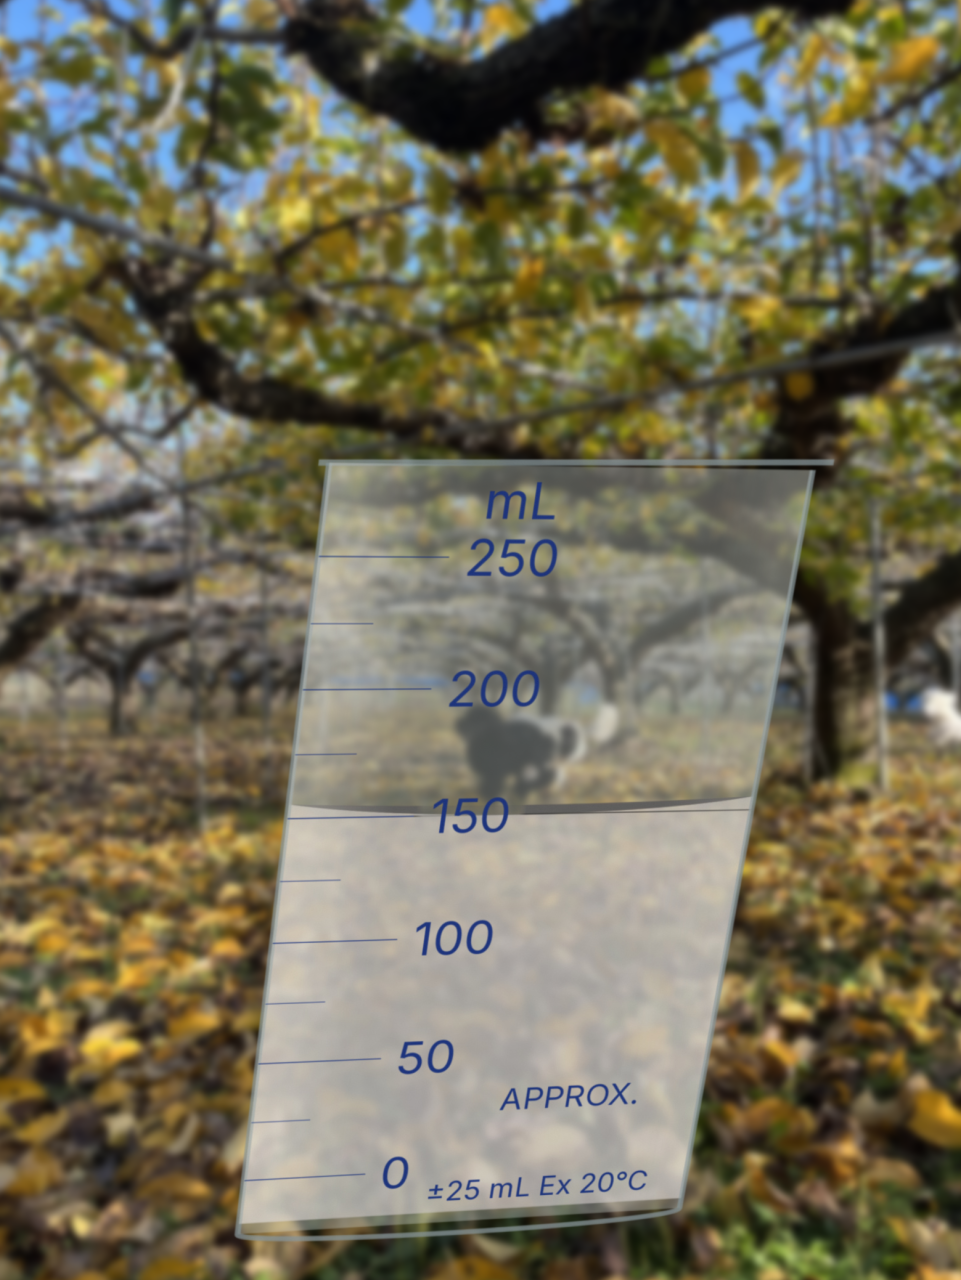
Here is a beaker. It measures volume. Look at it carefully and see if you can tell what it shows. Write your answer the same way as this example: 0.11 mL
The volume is 150 mL
